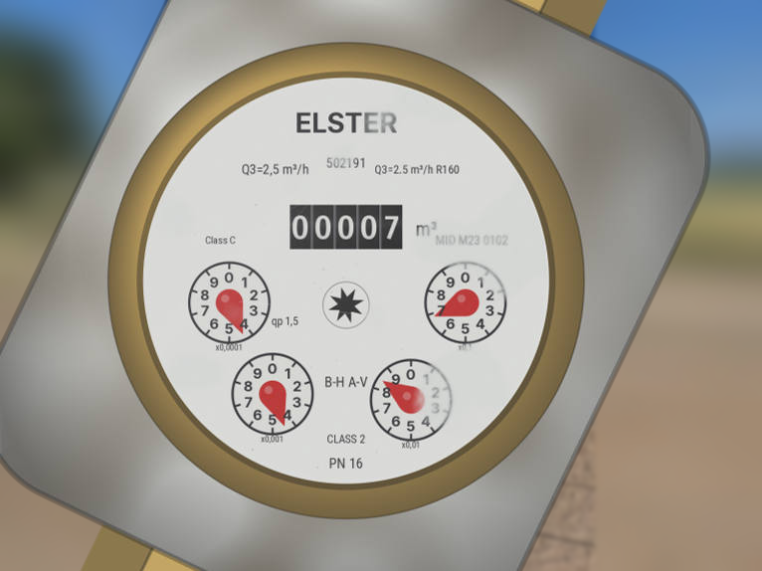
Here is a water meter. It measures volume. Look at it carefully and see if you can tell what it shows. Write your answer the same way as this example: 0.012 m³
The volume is 7.6844 m³
